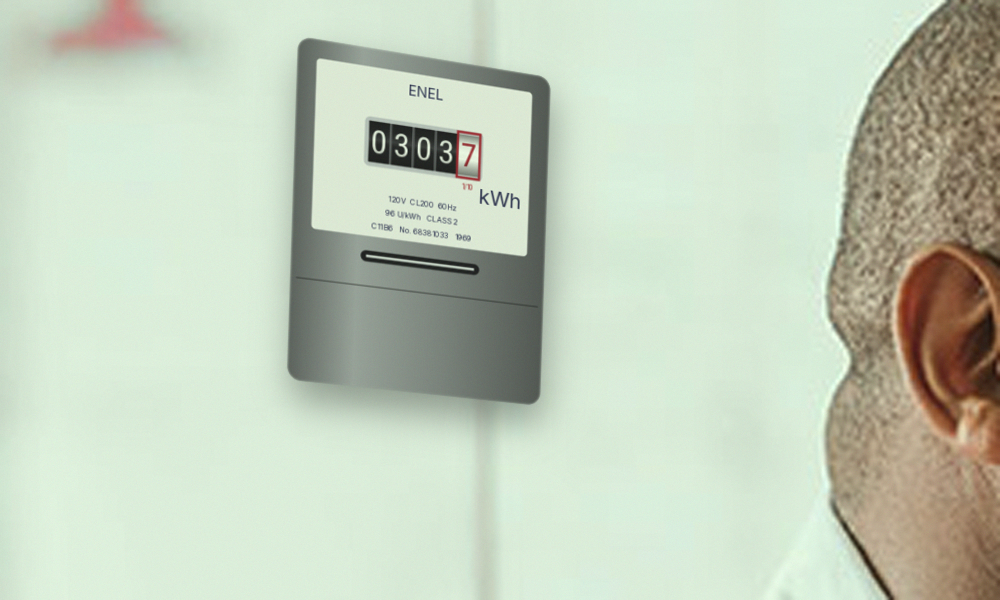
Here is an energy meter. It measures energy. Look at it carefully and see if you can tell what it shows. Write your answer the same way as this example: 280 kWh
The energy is 303.7 kWh
